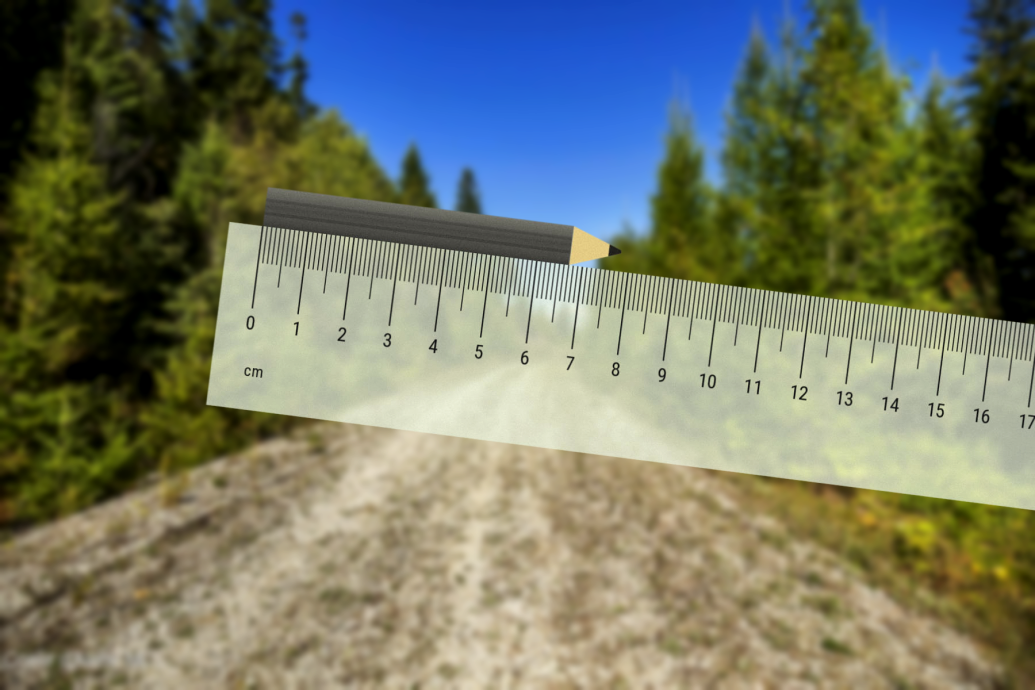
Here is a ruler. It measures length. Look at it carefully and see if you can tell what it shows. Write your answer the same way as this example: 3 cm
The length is 7.8 cm
